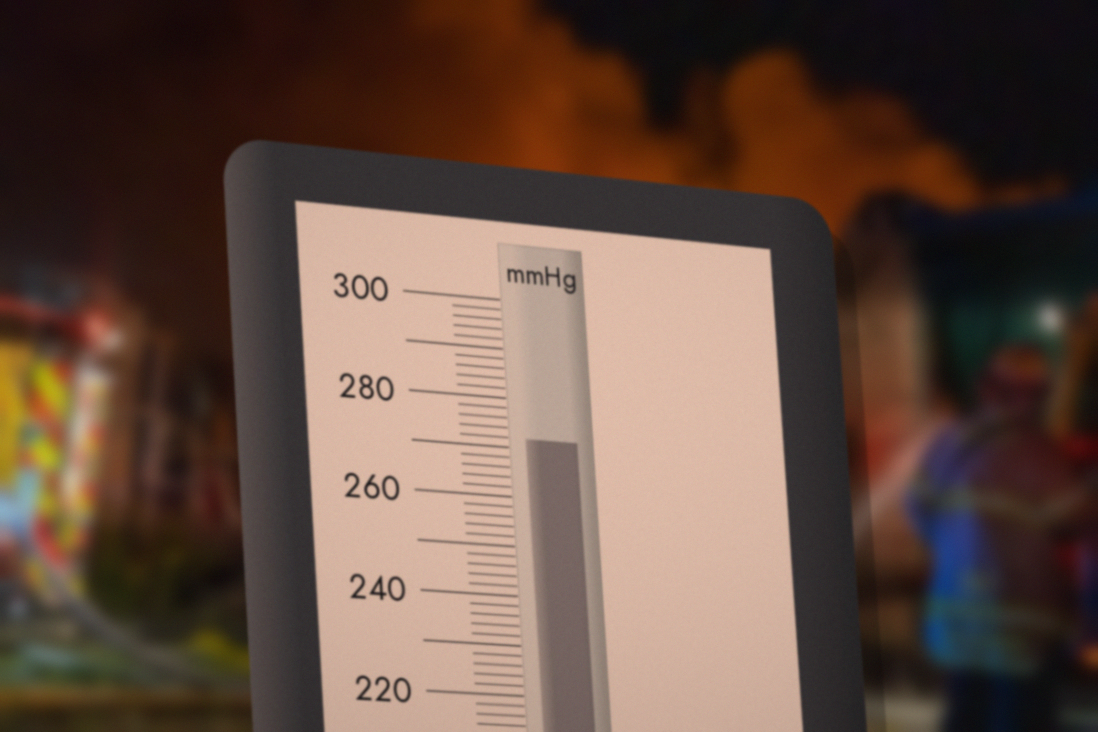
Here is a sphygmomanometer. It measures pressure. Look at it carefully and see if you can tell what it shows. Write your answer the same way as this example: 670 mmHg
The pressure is 272 mmHg
